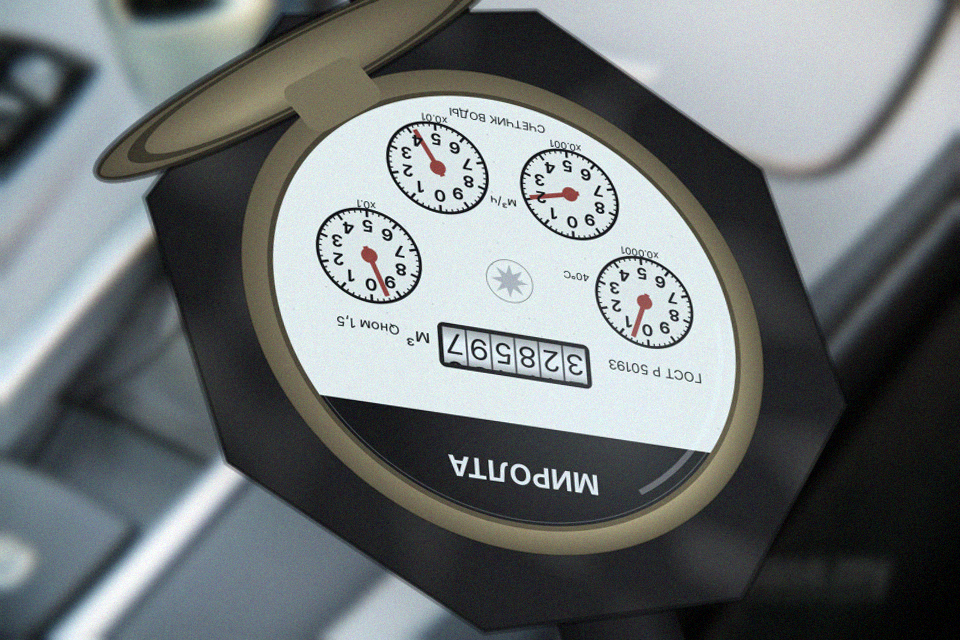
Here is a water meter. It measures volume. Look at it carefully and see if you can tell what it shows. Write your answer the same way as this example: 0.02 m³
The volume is 328596.9420 m³
